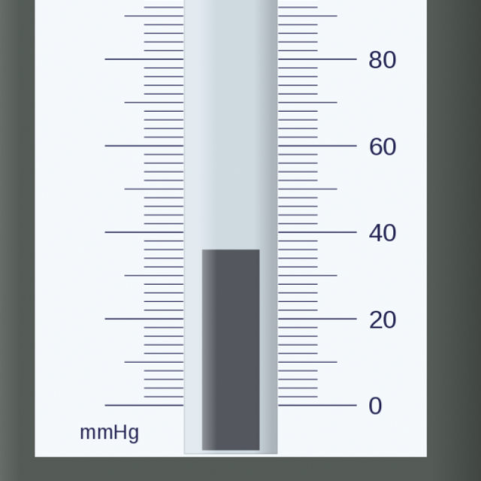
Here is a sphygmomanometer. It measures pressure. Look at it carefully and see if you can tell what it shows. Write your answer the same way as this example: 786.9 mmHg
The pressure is 36 mmHg
